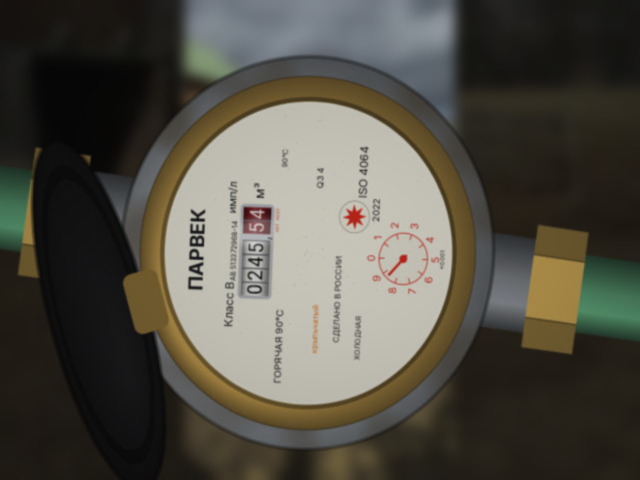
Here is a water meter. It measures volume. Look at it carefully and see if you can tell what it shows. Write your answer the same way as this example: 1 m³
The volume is 245.548 m³
